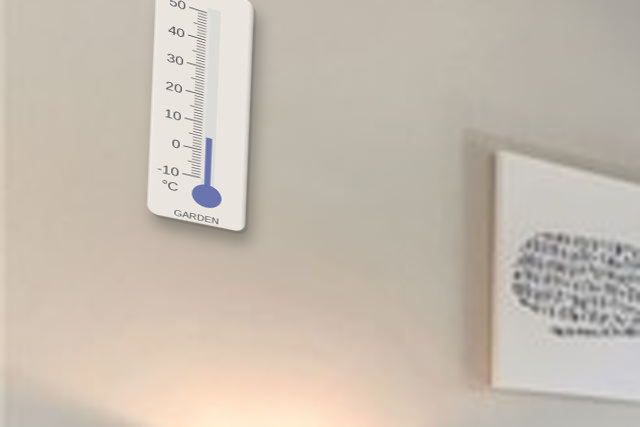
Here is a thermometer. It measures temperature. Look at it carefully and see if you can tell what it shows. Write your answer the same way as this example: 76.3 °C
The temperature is 5 °C
